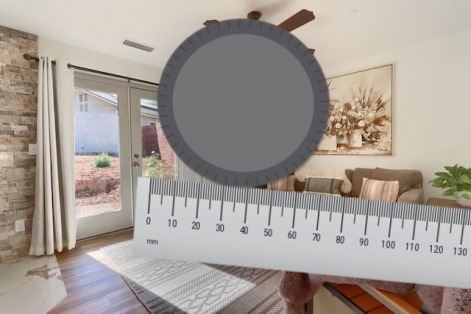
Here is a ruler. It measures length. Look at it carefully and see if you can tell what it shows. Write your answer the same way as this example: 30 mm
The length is 70 mm
